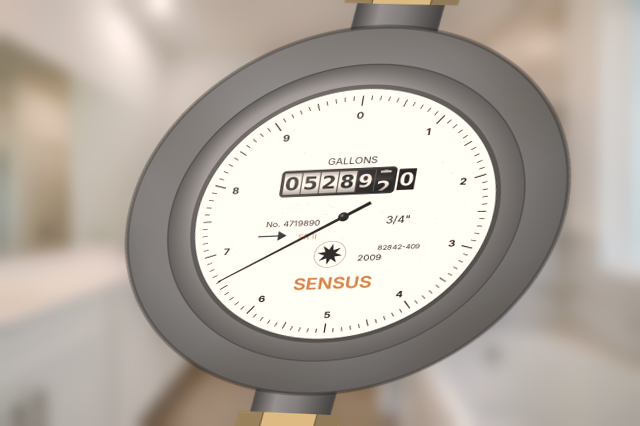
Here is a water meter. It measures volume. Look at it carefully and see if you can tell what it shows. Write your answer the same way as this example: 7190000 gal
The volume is 528916.6 gal
